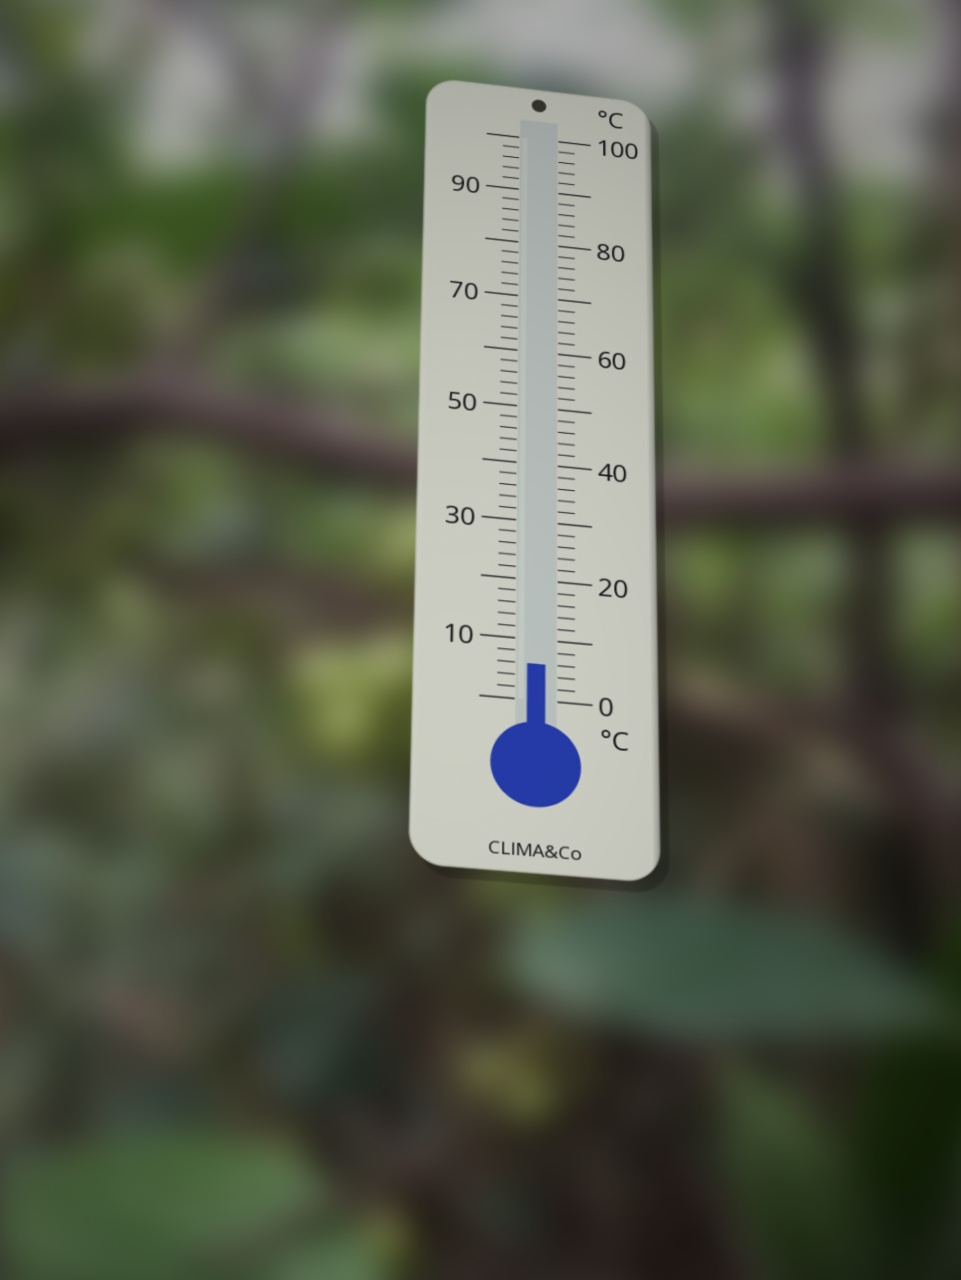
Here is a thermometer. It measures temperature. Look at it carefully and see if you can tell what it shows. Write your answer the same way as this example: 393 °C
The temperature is 6 °C
